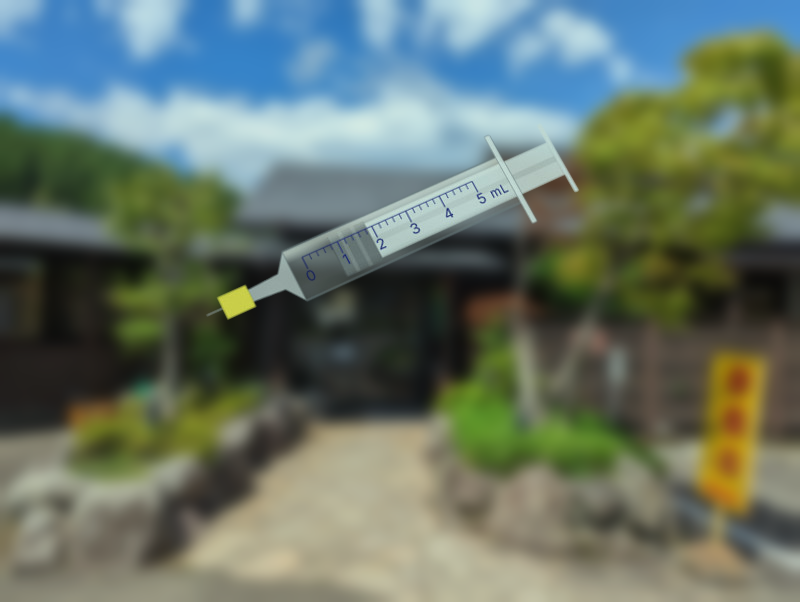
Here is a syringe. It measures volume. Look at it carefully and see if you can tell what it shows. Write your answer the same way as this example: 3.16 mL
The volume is 0.8 mL
